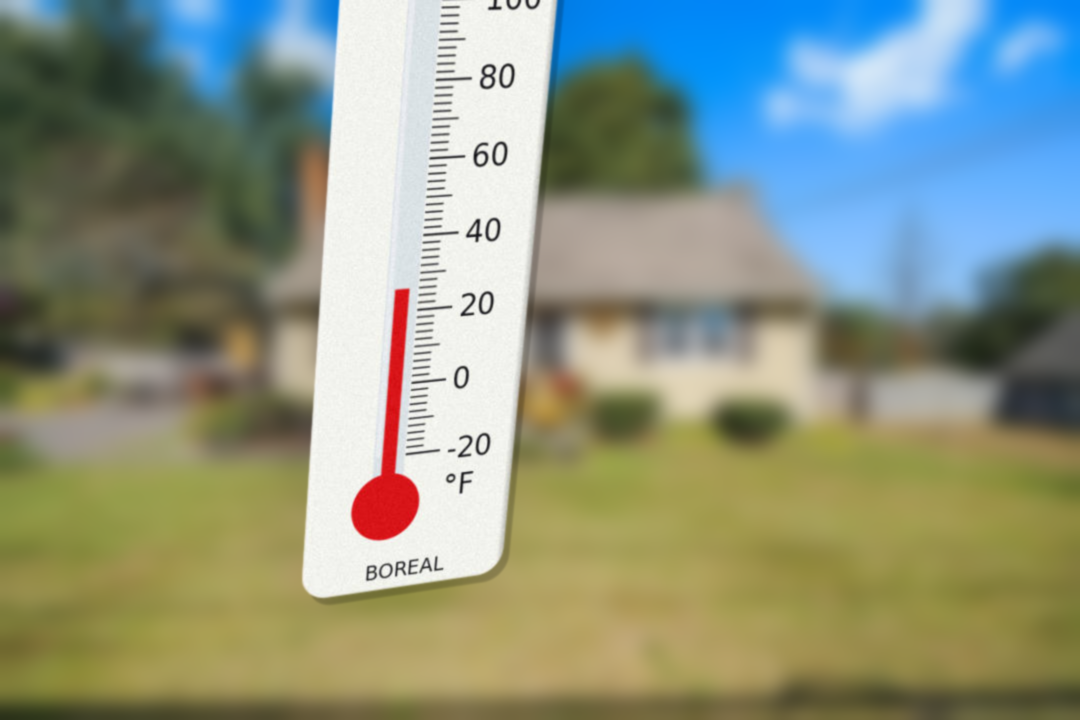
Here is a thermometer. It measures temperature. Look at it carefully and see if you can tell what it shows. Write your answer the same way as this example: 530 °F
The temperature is 26 °F
